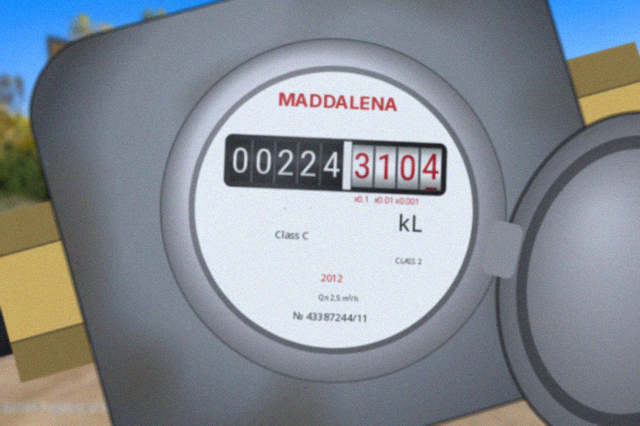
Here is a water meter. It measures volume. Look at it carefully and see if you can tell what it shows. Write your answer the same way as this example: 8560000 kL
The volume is 224.3104 kL
